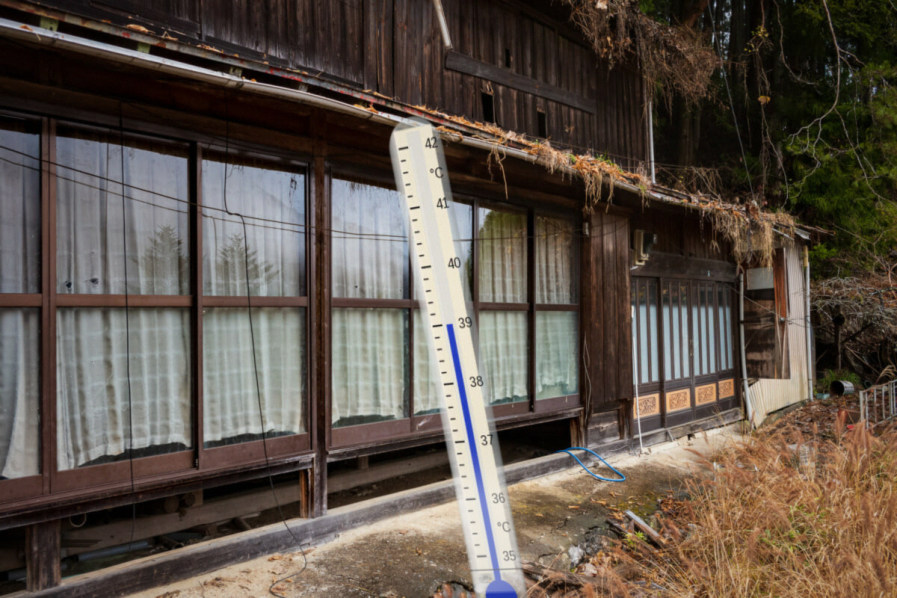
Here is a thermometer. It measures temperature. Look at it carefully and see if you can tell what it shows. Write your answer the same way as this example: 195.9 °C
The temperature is 39 °C
